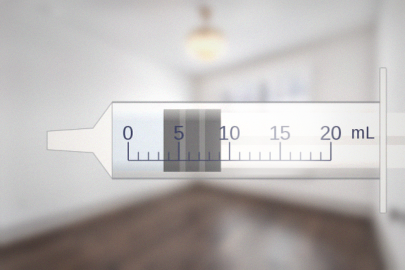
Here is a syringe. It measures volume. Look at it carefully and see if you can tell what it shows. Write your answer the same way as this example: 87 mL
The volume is 3.5 mL
